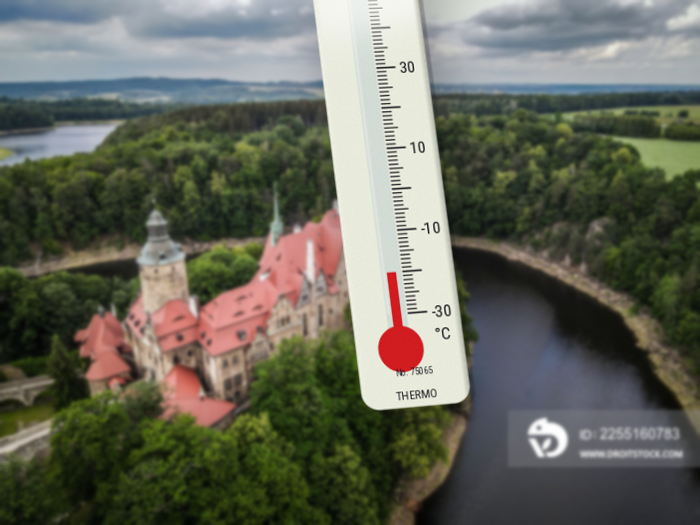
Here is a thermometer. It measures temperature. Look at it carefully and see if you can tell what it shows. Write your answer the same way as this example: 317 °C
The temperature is -20 °C
